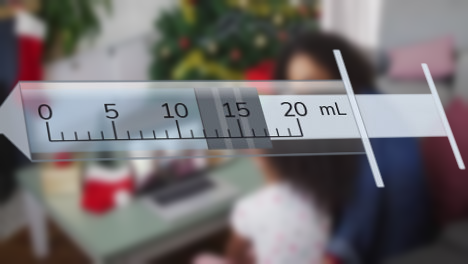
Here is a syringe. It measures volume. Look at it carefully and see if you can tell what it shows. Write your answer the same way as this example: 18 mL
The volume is 12 mL
